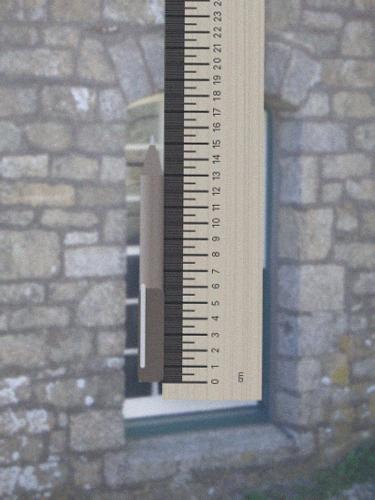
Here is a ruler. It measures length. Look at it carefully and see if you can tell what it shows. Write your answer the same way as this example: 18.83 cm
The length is 15.5 cm
